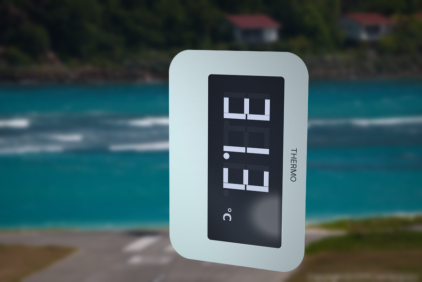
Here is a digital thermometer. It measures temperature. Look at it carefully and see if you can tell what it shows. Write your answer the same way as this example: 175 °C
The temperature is 31.3 °C
